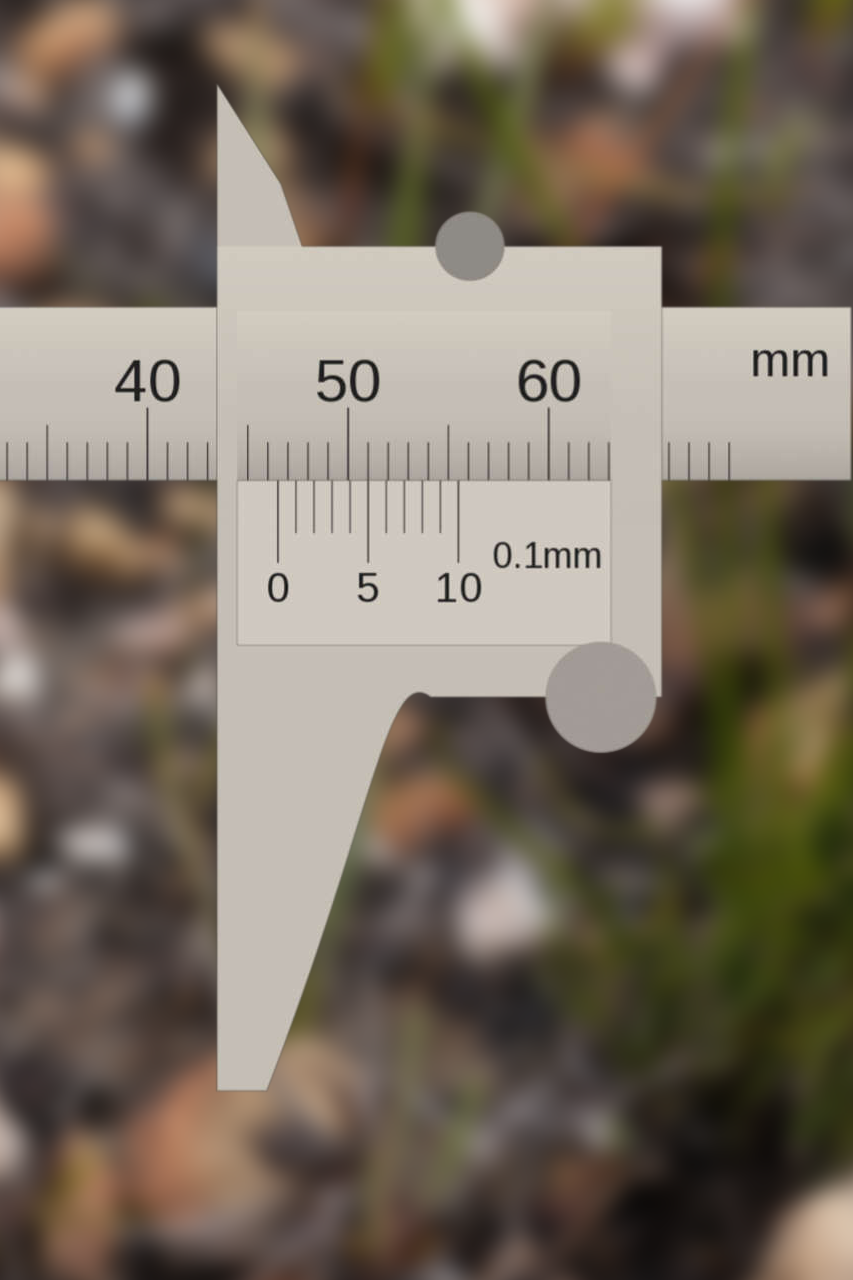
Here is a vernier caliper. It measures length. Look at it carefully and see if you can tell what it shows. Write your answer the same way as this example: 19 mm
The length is 46.5 mm
